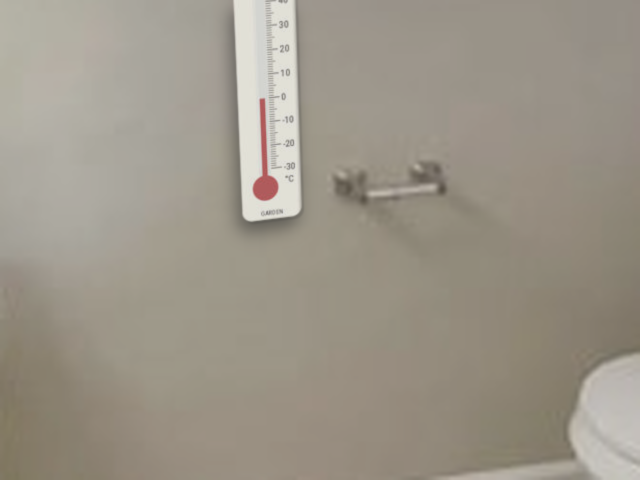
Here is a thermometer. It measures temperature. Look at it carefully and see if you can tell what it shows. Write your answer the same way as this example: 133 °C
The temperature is 0 °C
